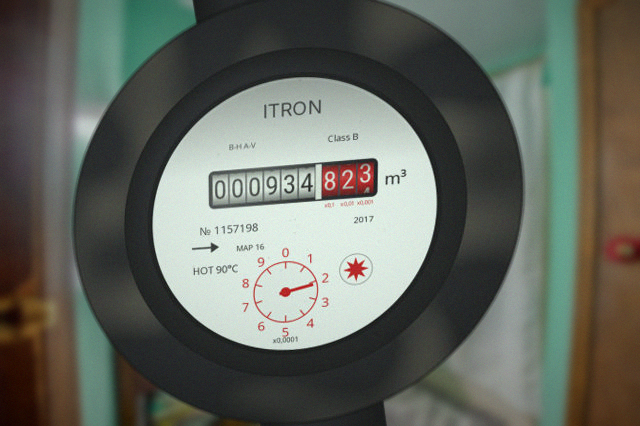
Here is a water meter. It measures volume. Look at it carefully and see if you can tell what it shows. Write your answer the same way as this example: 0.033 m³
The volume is 934.8232 m³
